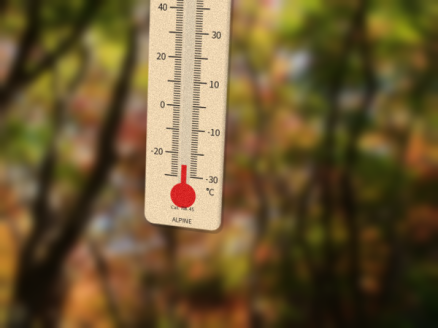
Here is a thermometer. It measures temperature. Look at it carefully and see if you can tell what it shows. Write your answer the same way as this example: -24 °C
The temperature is -25 °C
